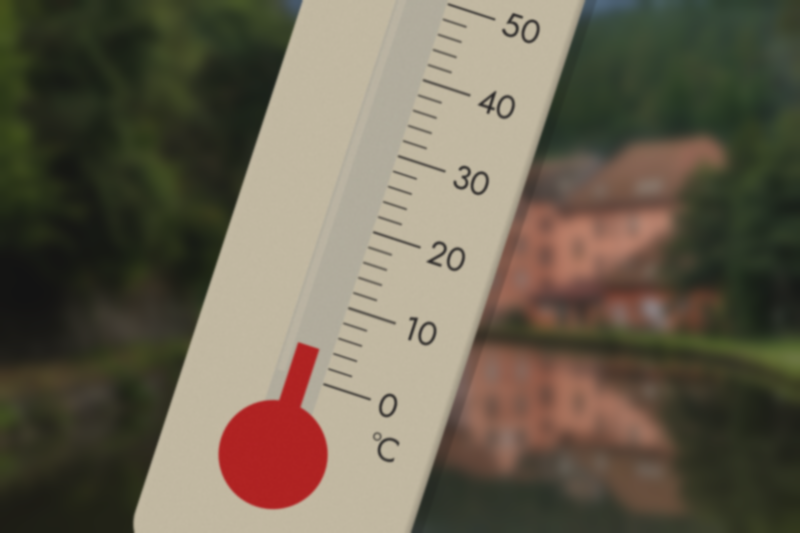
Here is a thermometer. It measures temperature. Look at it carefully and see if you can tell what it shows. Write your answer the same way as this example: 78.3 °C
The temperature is 4 °C
